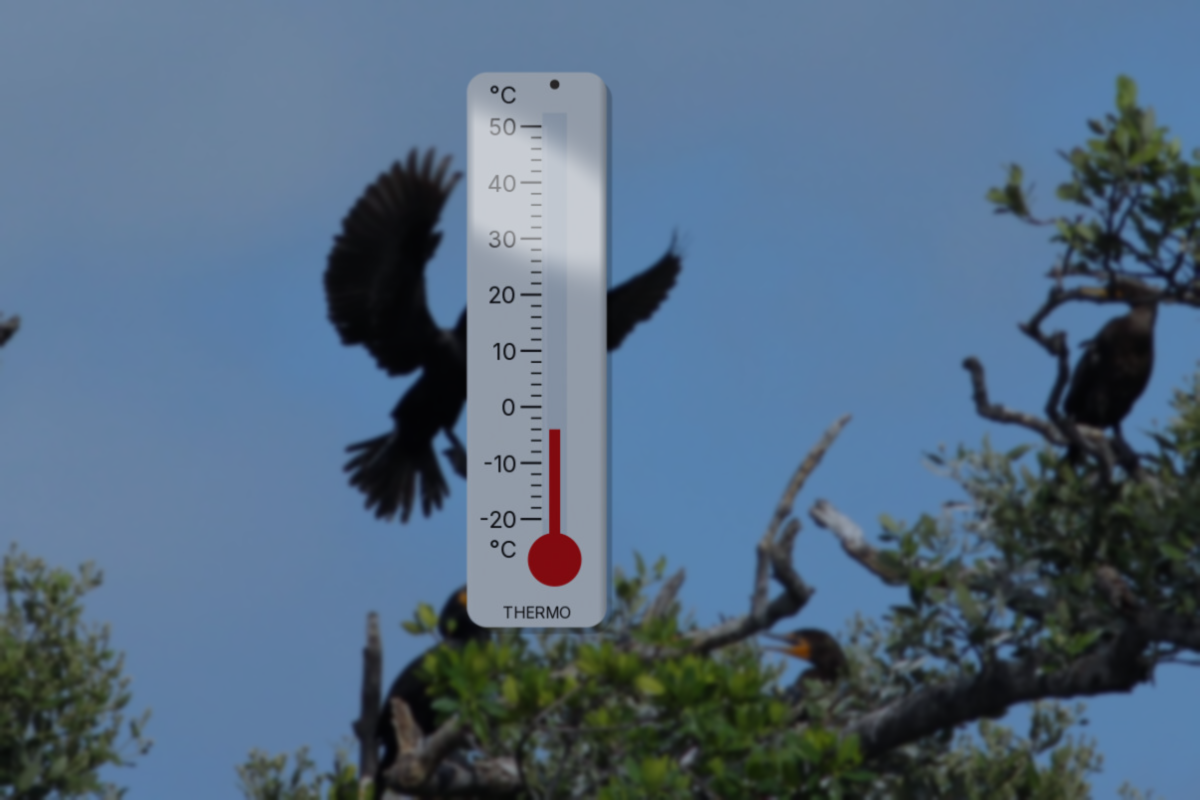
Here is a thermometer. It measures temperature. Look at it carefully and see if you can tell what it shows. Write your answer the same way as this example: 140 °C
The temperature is -4 °C
